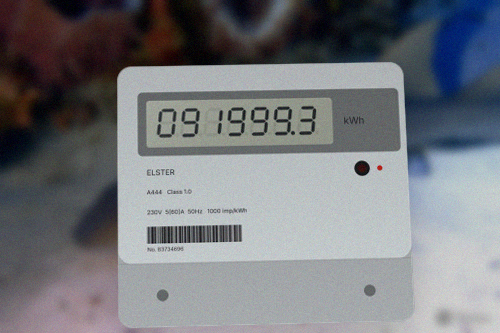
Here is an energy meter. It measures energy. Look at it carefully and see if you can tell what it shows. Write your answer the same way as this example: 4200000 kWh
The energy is 91999.3 kWh
